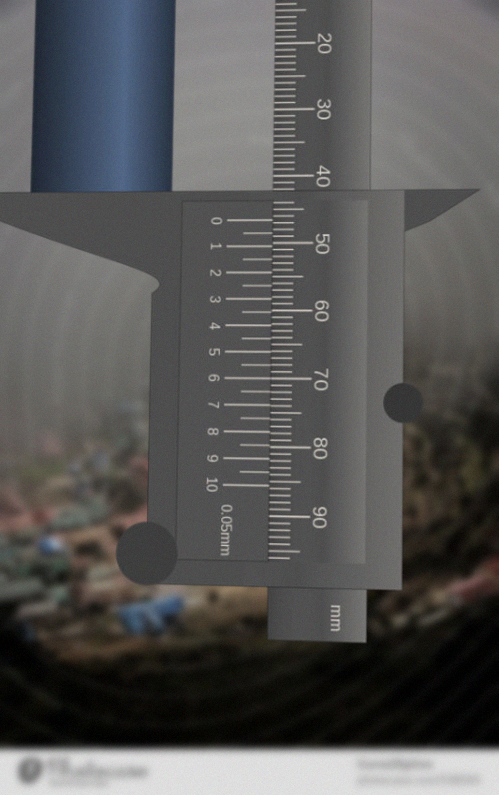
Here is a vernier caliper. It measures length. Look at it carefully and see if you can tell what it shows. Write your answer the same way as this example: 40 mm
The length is 46.6 mm
